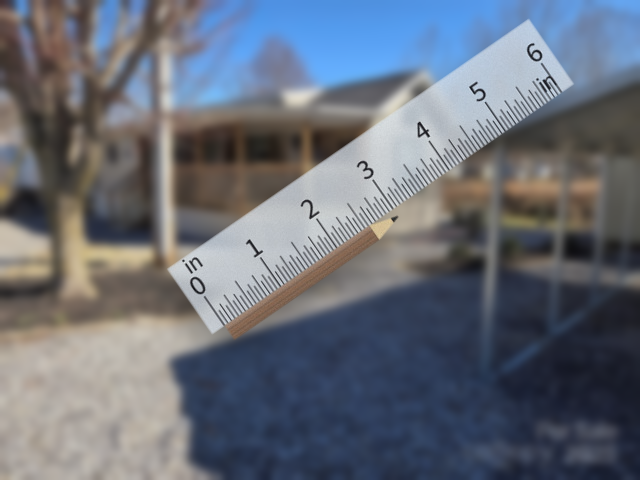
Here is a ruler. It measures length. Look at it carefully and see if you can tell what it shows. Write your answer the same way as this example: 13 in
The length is 3 in
